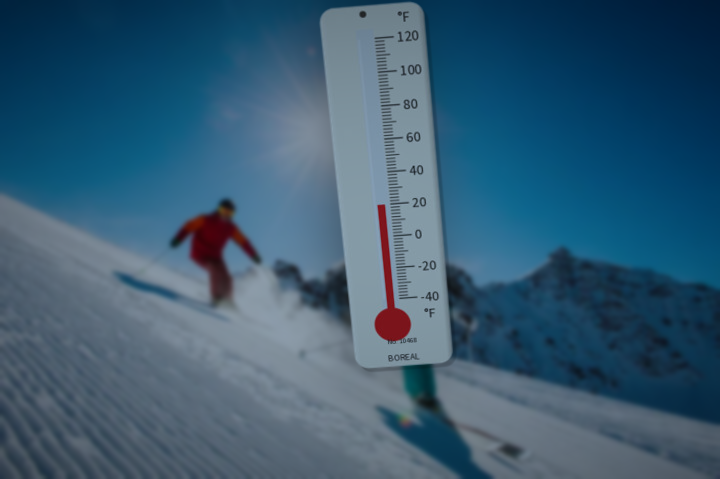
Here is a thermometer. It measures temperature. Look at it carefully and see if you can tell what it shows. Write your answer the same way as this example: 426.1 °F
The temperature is 20 °F
